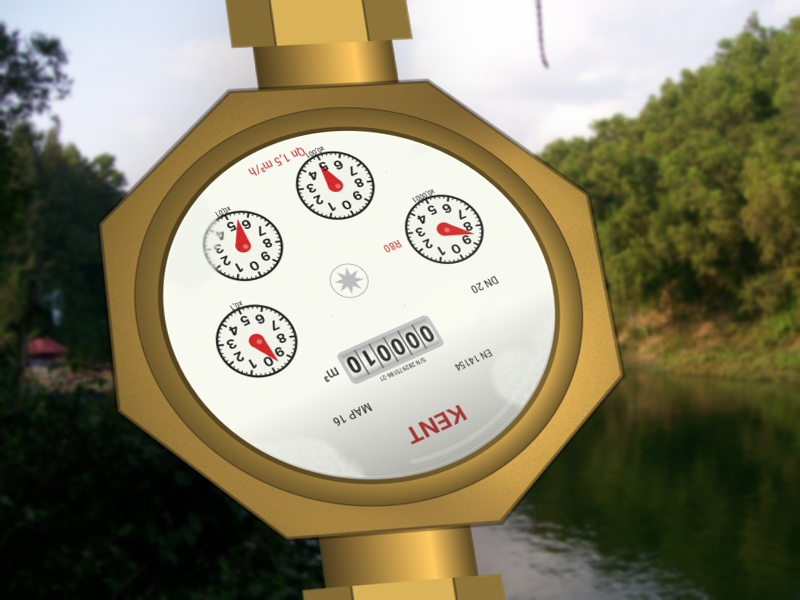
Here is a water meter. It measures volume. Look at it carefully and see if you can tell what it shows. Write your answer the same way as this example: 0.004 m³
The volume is 9.9548 m³
